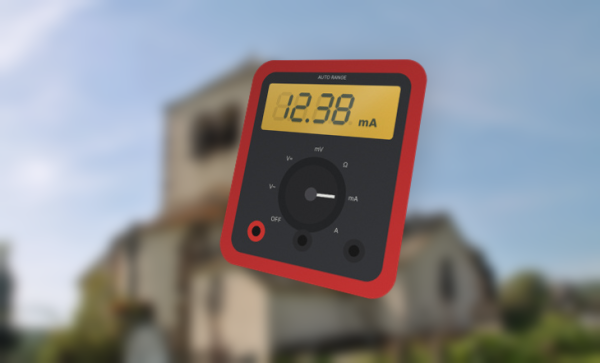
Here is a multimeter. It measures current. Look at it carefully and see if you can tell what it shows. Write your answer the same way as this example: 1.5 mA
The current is 12.38 mA
